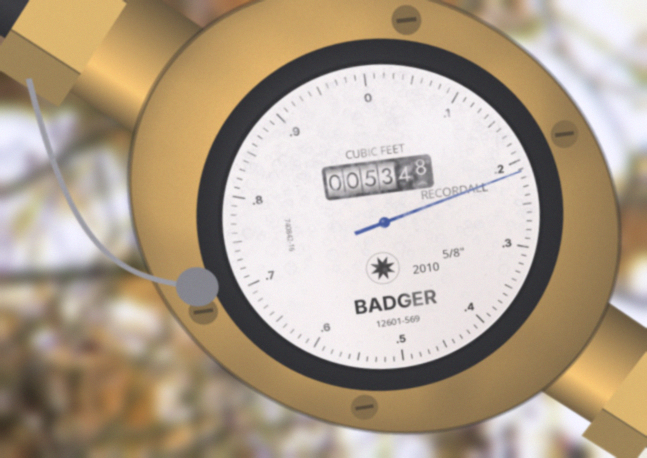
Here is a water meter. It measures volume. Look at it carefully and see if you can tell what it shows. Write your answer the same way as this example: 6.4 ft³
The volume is 5348.21 ft³
